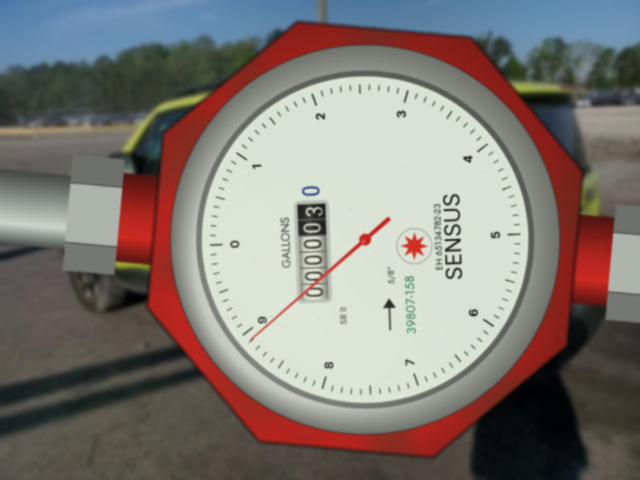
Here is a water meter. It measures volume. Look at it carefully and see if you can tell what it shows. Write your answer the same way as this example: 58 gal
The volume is 28.9 gal
